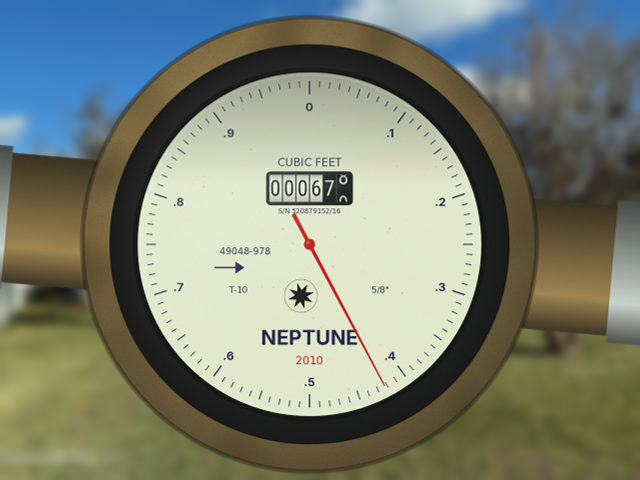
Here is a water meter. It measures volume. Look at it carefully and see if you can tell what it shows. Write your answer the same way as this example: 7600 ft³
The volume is 678.42 ft³
